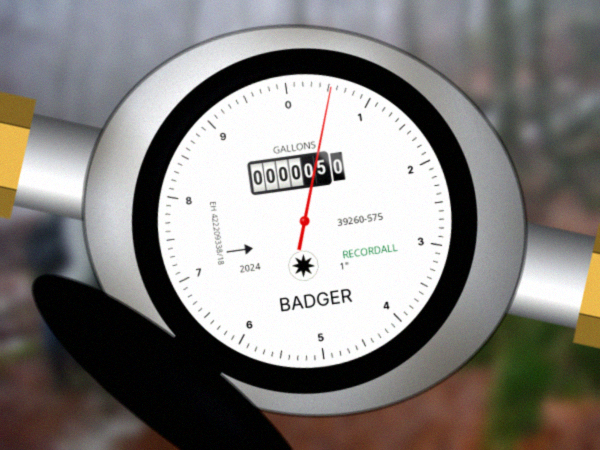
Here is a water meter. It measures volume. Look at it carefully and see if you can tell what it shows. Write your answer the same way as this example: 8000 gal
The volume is 50.5 gal
